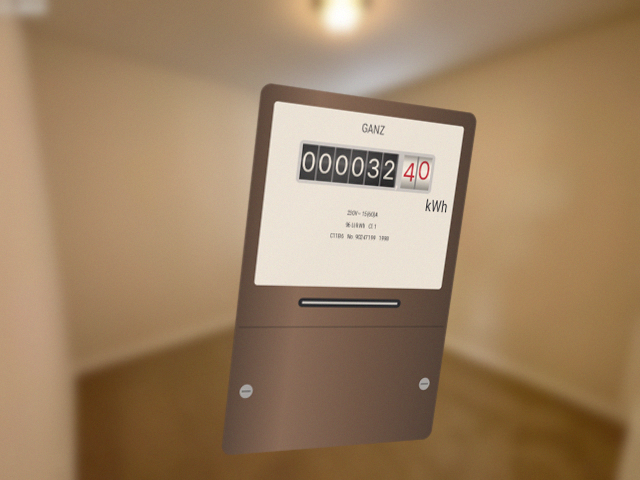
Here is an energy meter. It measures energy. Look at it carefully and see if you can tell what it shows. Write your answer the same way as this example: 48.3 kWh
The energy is 32.40 kWh
